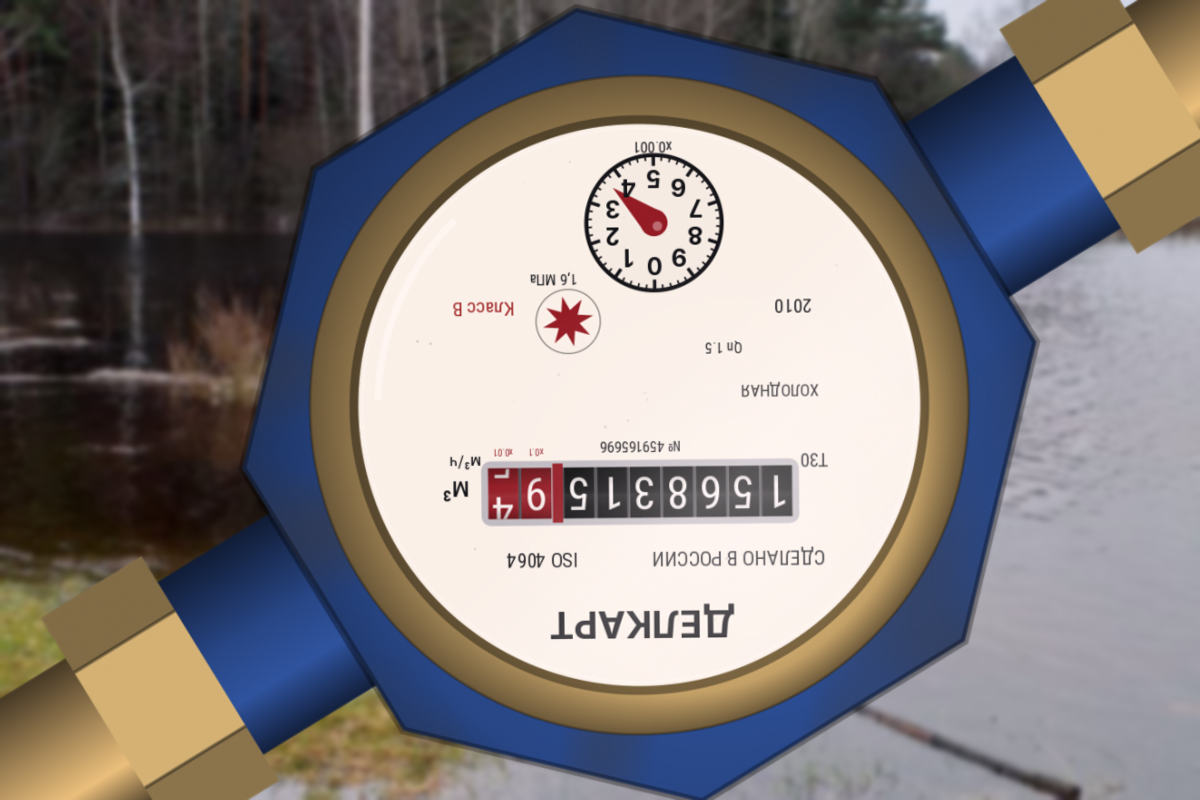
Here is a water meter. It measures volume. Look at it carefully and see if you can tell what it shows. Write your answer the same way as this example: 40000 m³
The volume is 1568315.943 m³
